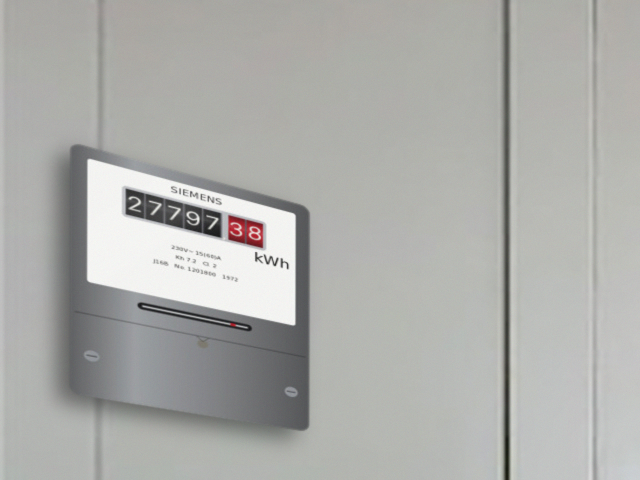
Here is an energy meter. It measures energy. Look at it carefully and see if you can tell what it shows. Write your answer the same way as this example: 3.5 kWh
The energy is 27797.38 kWh
